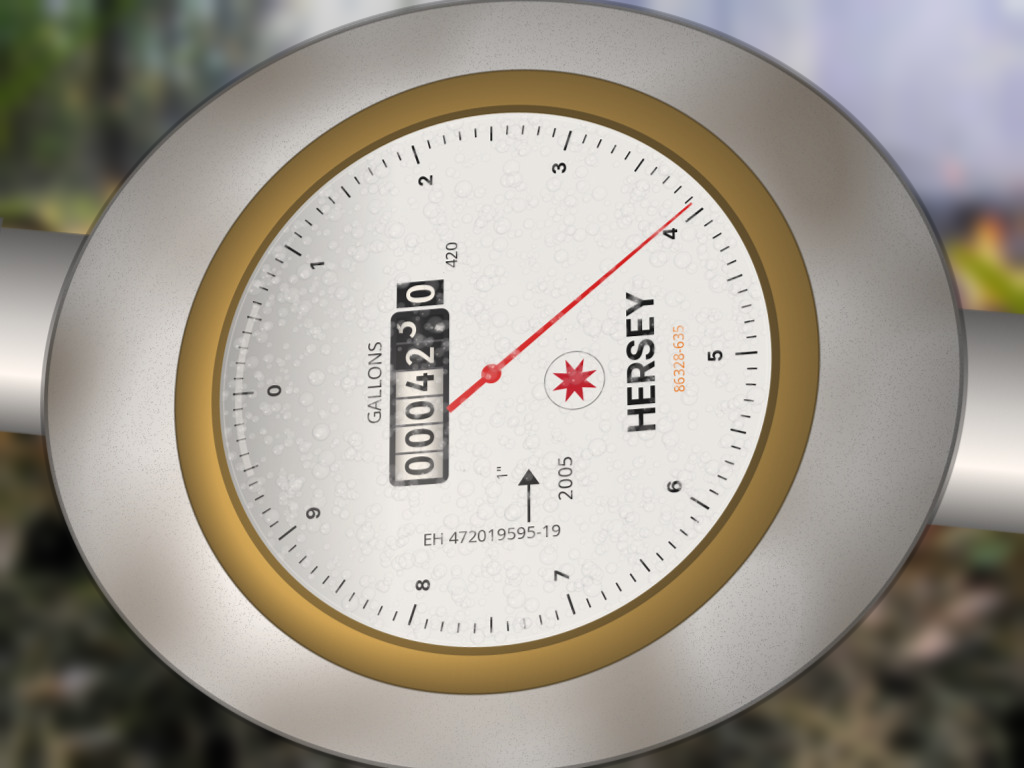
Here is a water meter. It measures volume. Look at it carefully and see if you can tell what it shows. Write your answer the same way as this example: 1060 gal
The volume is 4233.9 gal
